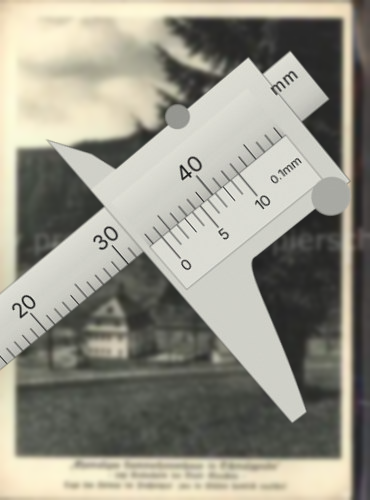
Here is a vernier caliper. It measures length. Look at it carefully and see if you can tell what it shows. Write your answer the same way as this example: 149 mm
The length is 34.0 mm
